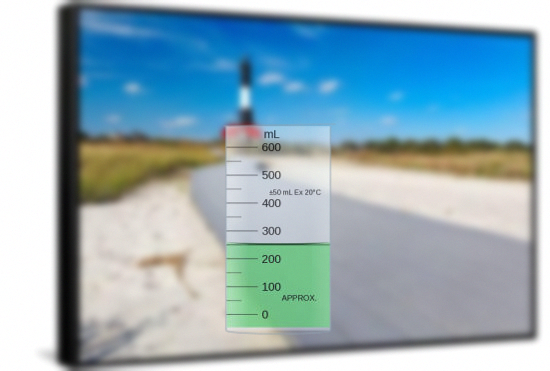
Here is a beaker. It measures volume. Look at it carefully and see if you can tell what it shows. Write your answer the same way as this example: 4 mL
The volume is 250 mL
